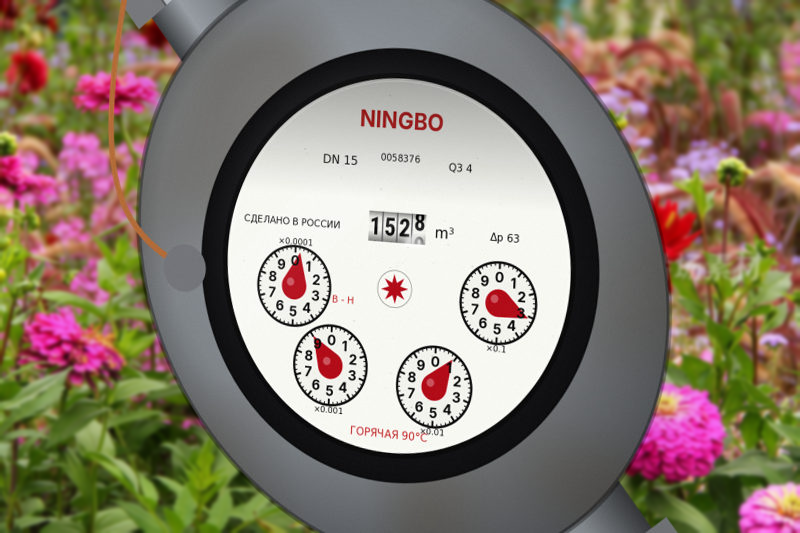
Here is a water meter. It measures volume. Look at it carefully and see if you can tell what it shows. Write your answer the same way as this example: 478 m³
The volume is 1528.3090 m³
